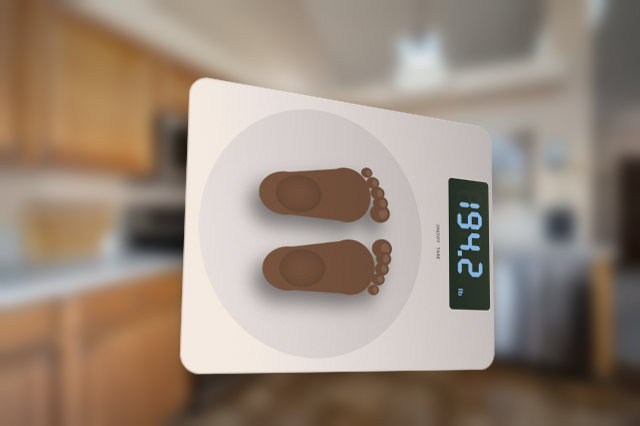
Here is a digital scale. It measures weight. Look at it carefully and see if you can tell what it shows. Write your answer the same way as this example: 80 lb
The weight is 194.2 lb
